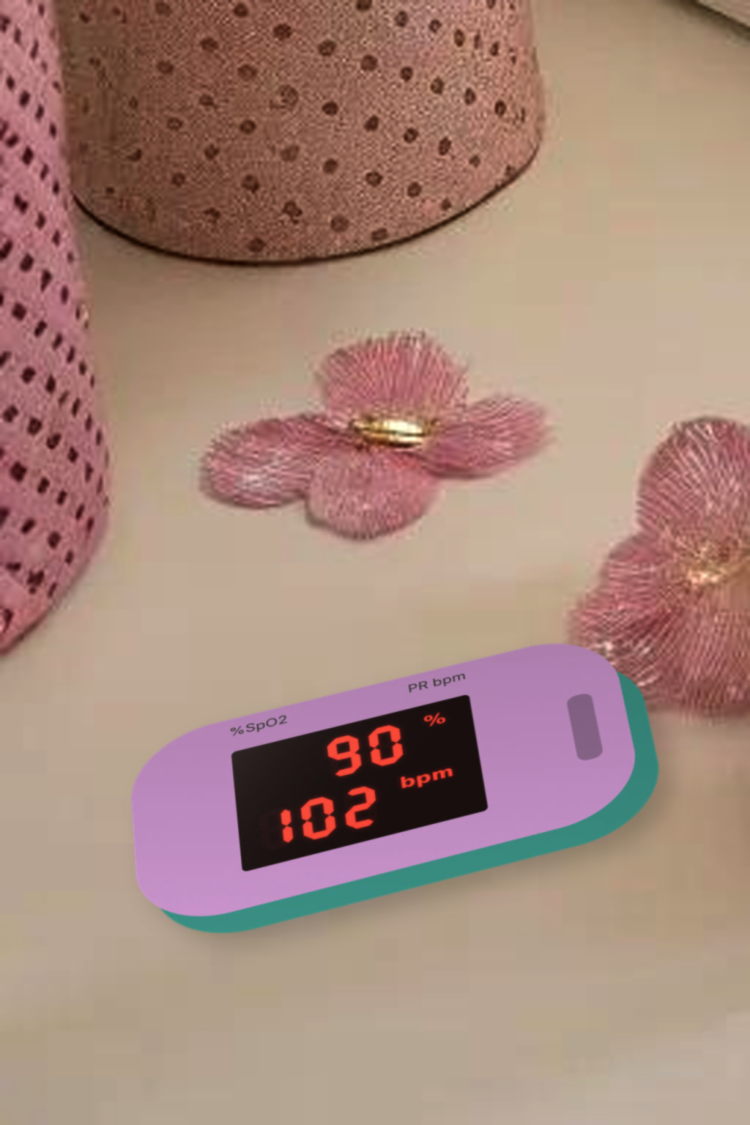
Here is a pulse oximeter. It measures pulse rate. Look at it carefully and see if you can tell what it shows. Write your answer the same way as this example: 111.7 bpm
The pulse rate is 102 bpm
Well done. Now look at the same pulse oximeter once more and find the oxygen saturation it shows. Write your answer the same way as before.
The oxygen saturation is 90 %
